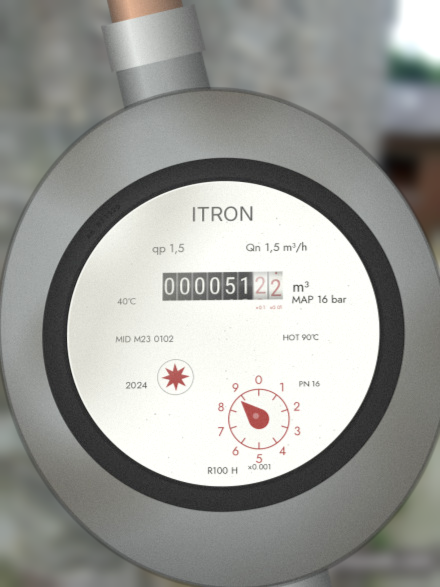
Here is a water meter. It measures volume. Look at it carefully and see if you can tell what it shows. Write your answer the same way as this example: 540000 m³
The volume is 51.218 m³
